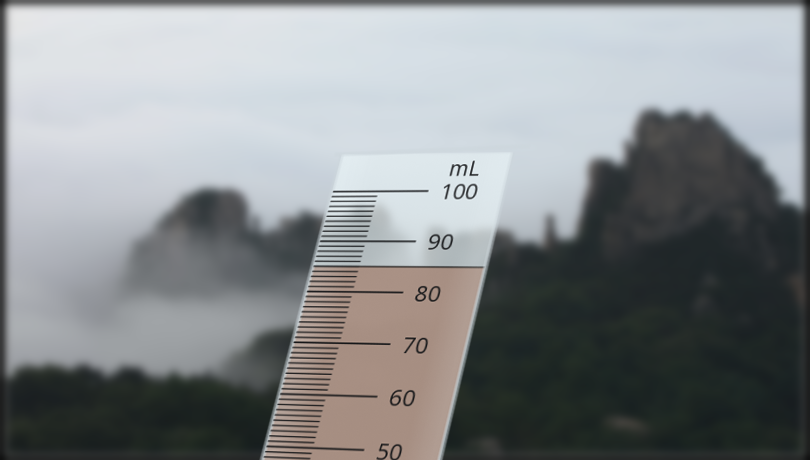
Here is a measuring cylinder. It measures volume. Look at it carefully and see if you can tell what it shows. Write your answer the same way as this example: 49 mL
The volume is 85 mL
